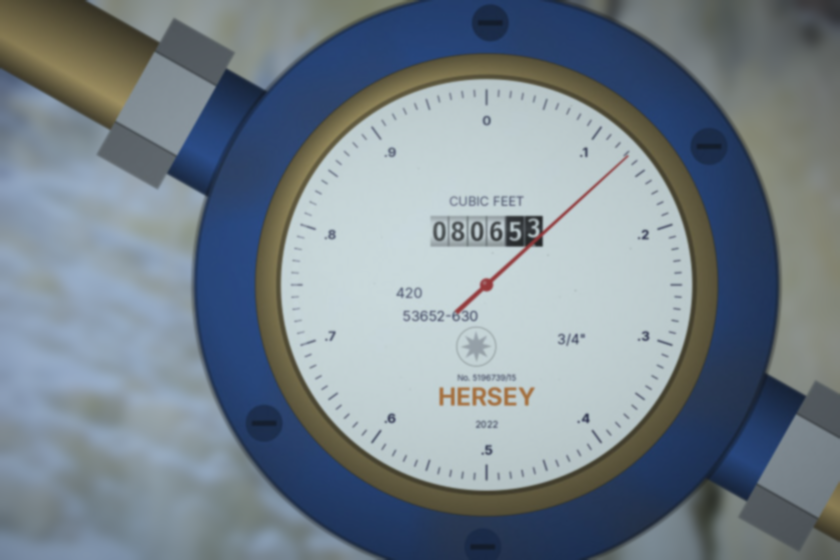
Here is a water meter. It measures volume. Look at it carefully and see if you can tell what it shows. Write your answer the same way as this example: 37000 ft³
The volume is 80653.13 ft³
